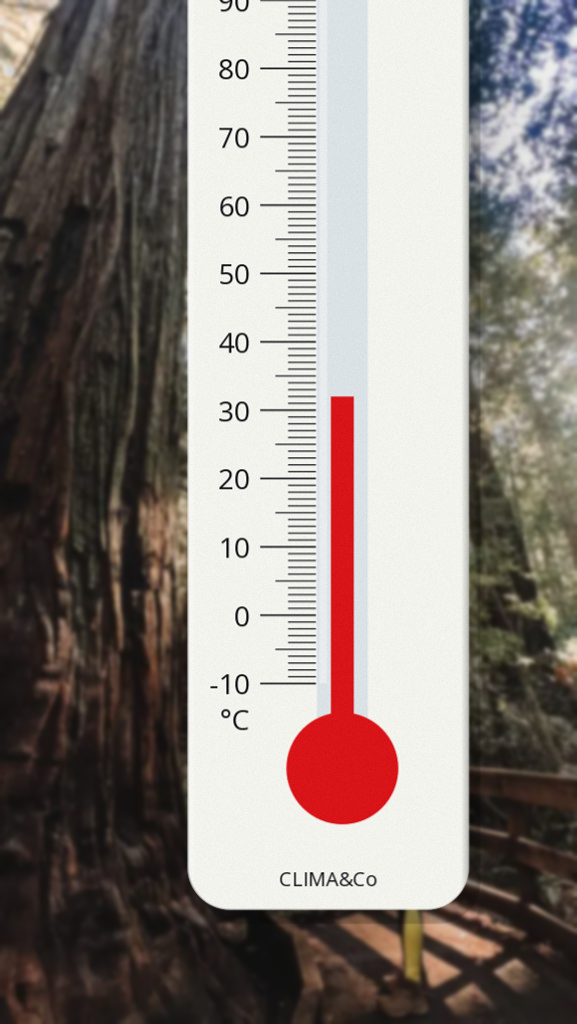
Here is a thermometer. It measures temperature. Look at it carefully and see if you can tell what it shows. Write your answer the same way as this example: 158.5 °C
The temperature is 32 °C
